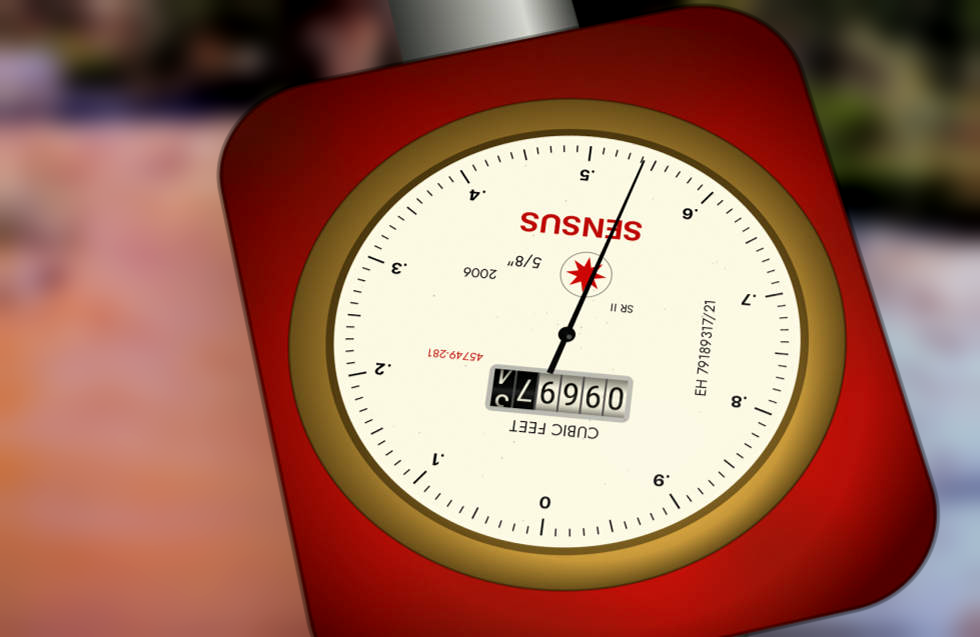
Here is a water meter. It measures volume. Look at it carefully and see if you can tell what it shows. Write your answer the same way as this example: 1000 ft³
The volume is 96973.54 ft³
